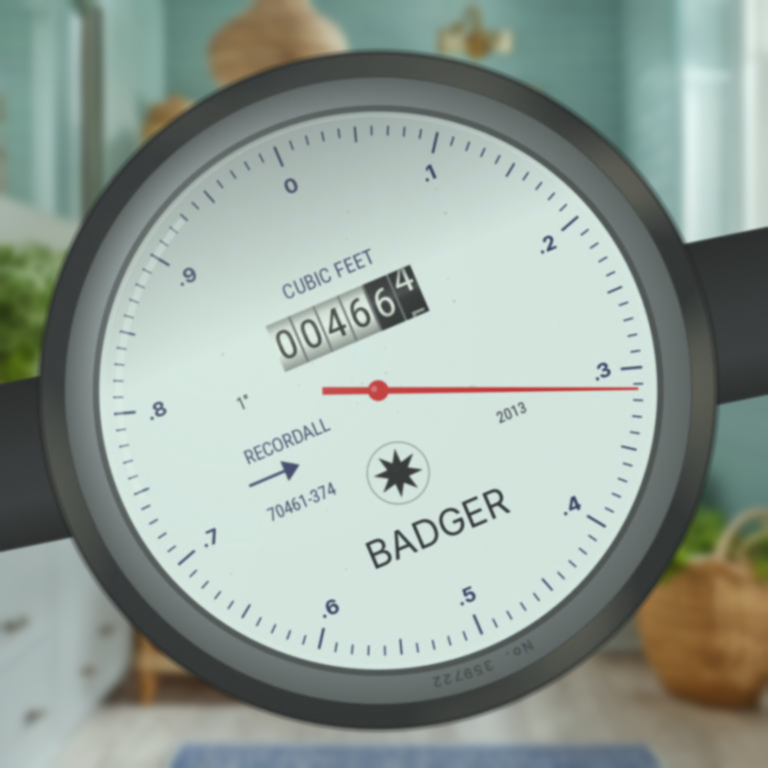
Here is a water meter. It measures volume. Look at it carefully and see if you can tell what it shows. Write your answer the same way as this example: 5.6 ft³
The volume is 4664.31 ft³
